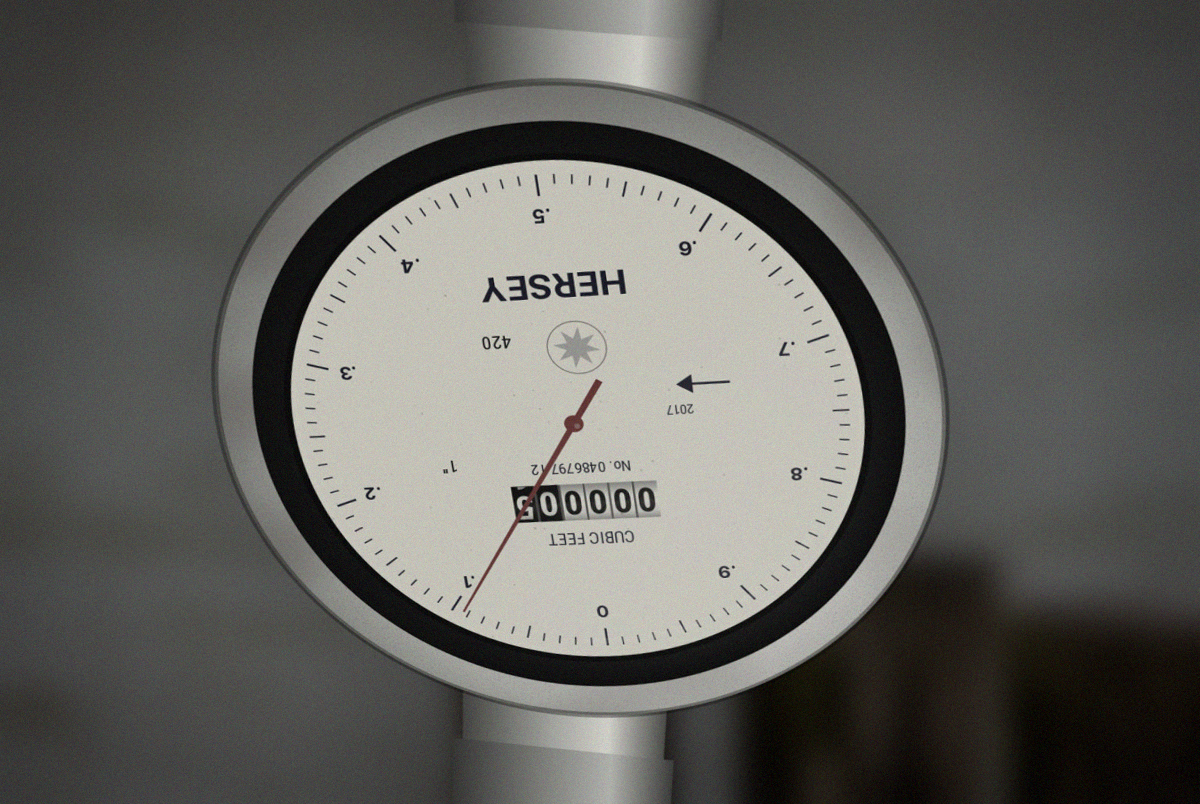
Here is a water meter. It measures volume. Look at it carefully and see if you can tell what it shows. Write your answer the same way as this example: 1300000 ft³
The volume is 5.09 ft³
